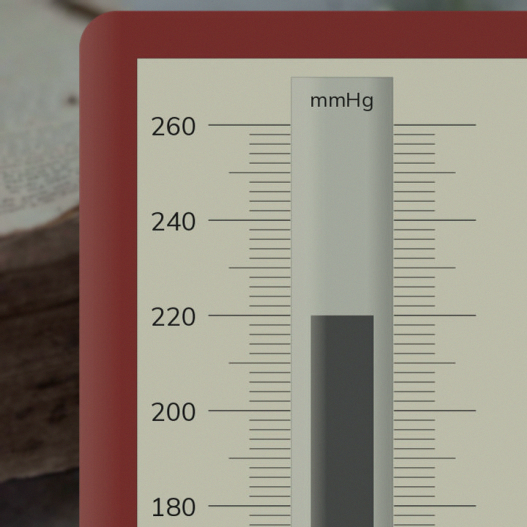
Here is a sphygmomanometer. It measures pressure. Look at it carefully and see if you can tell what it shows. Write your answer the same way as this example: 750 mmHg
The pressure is 220 mmHg
